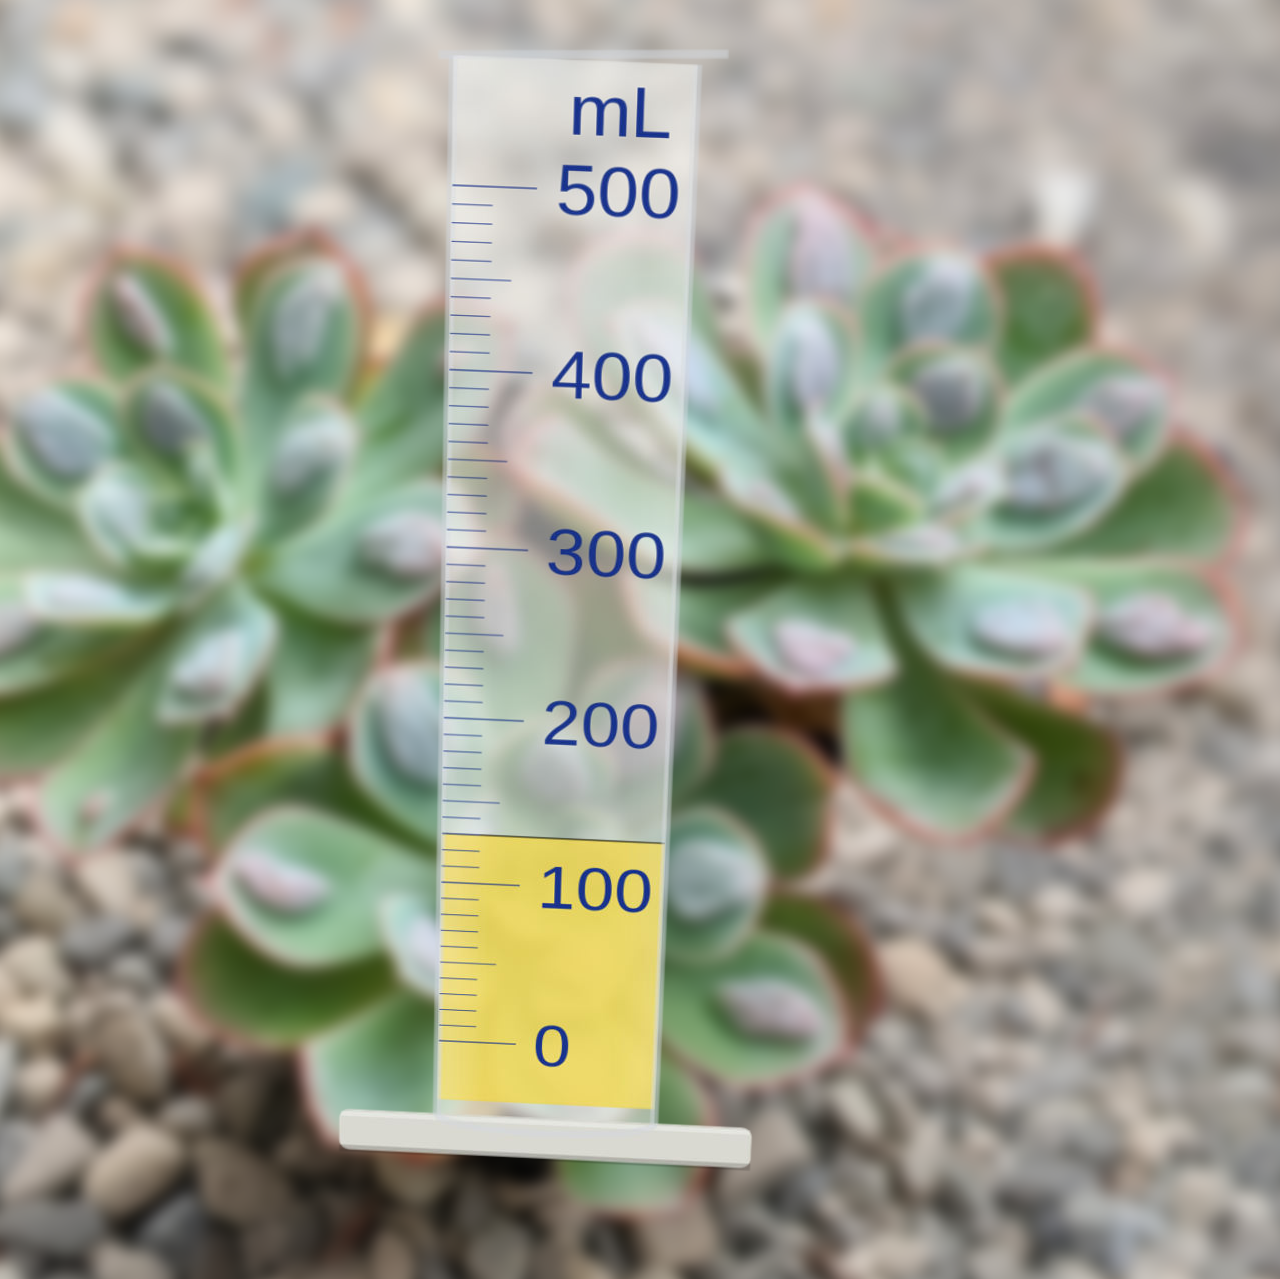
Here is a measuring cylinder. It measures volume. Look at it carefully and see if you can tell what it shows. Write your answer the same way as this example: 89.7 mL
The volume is 130 mL
